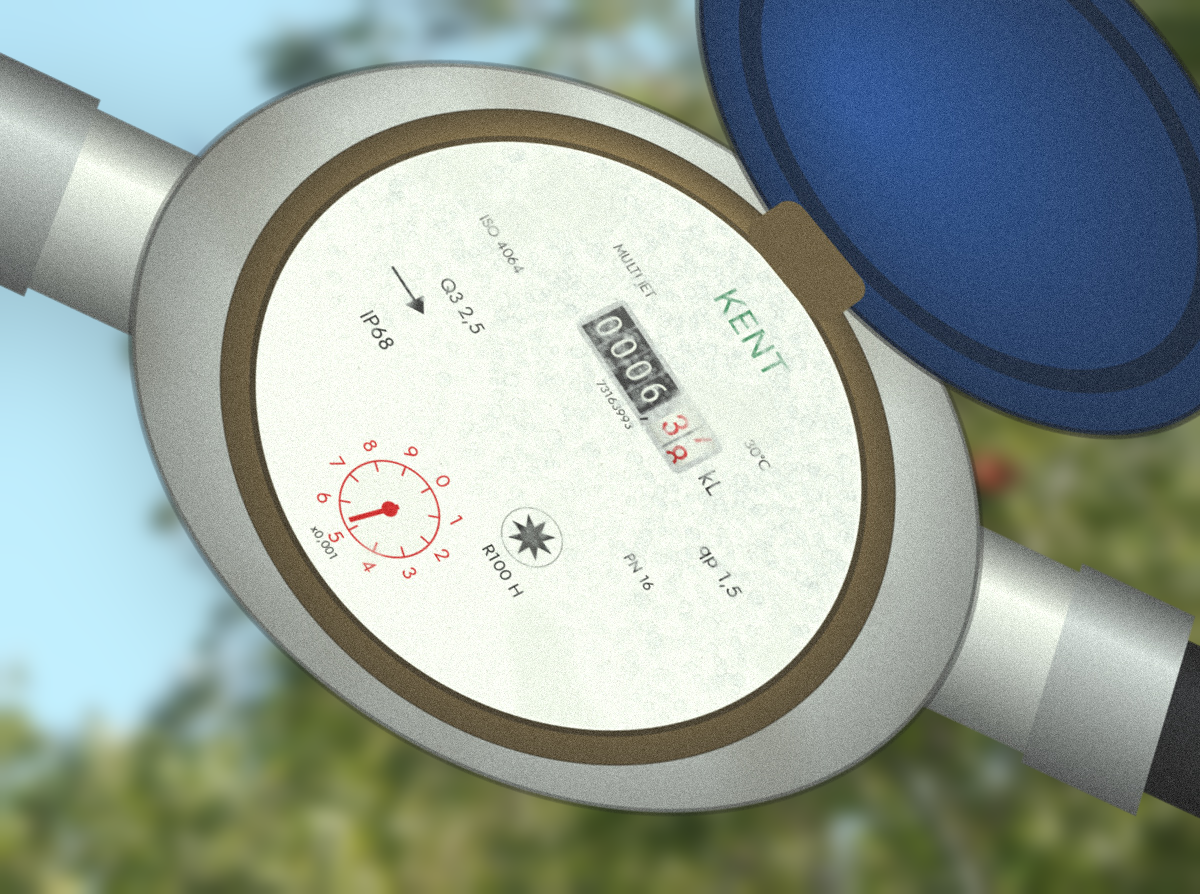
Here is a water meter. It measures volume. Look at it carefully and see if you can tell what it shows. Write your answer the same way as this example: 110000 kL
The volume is 6.375 kL
